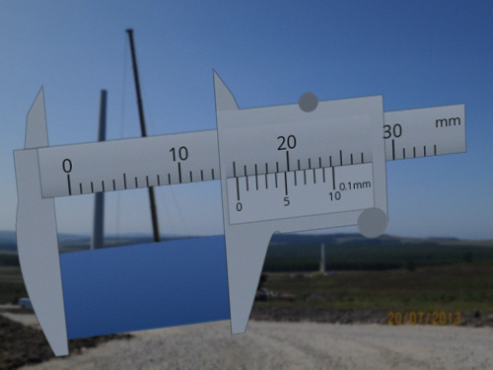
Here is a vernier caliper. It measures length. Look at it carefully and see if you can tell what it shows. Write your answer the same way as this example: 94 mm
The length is 15.2 mm
